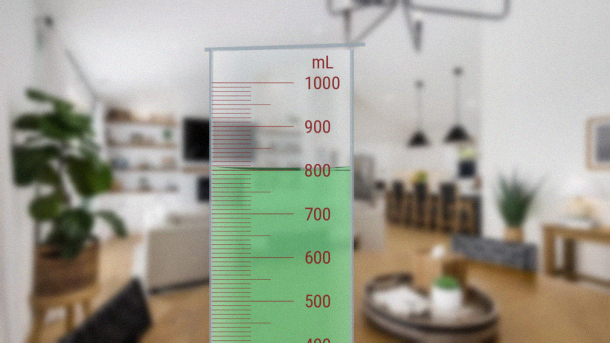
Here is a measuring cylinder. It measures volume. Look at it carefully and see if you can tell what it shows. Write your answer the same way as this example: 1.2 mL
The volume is 800 mL
